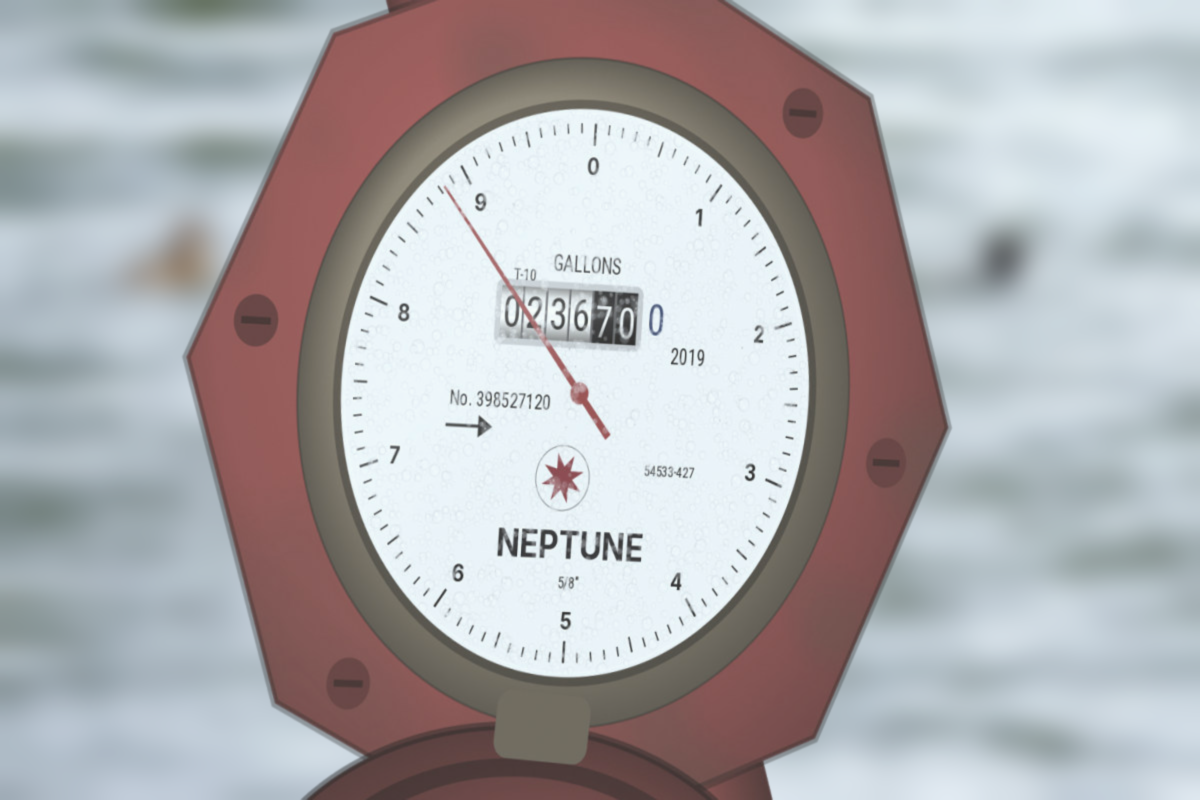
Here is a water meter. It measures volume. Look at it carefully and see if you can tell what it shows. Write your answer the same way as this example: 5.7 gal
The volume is 236698.8 gal
